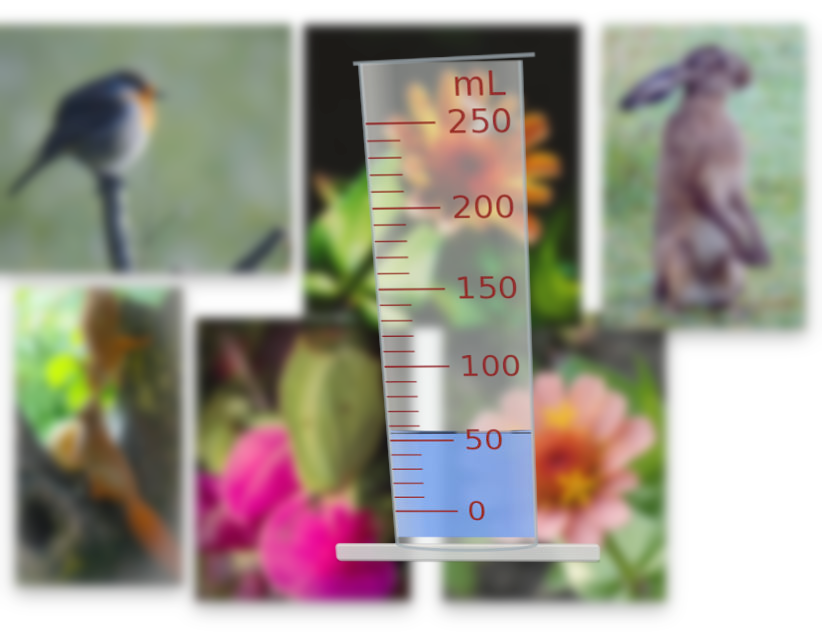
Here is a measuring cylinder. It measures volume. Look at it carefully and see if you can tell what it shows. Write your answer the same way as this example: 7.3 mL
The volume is 55 mL
